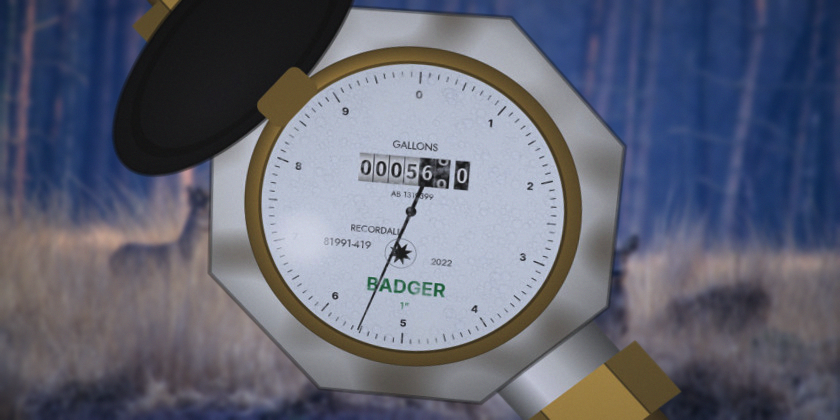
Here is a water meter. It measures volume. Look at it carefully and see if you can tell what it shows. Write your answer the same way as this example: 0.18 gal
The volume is 5685.5 gal
